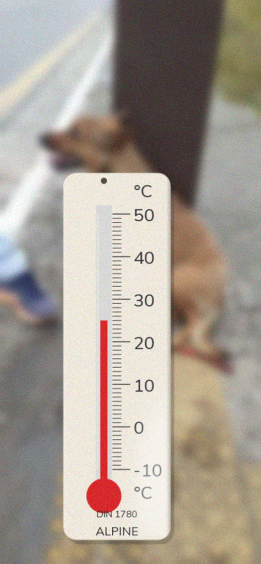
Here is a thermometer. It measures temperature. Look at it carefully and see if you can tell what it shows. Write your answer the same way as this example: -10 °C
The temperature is 25 °C
